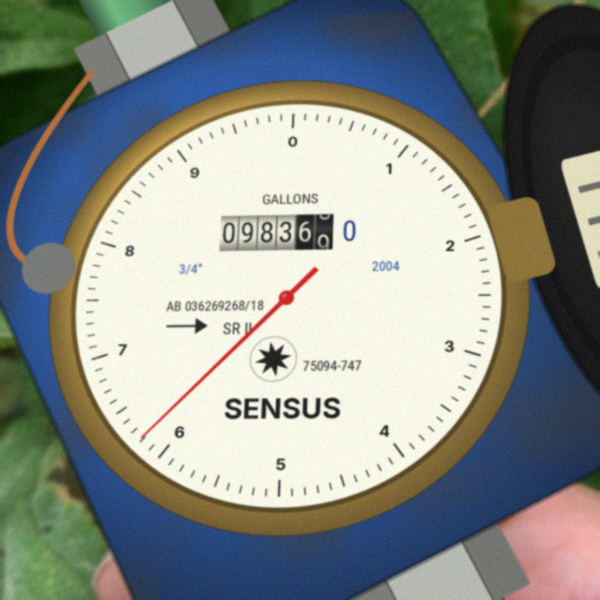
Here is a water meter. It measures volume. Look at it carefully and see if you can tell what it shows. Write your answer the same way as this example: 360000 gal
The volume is 983686.2 gal
